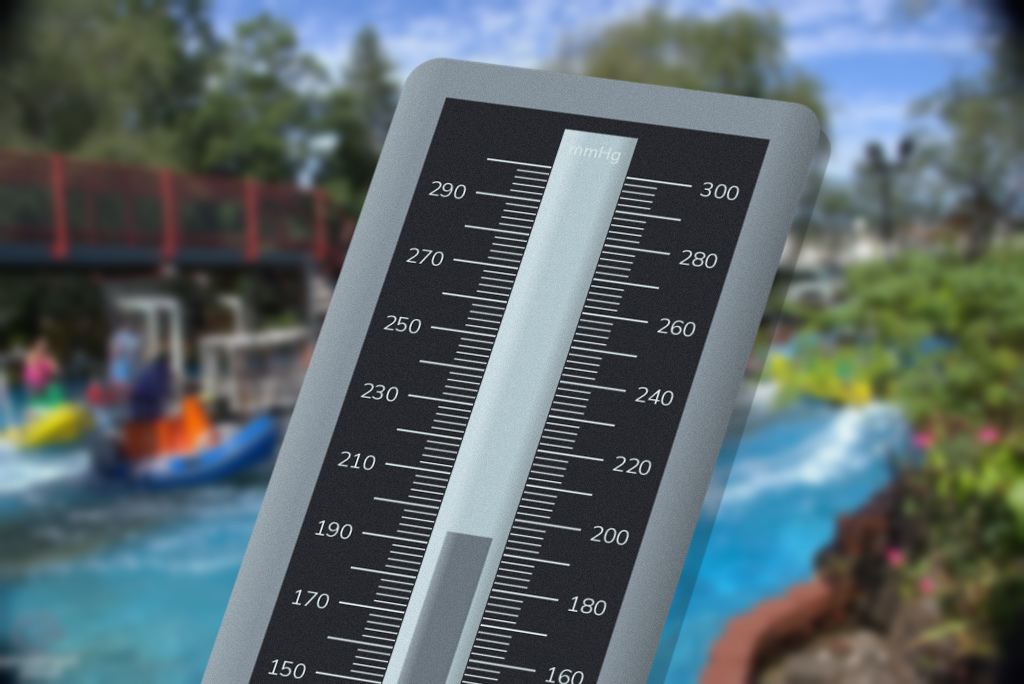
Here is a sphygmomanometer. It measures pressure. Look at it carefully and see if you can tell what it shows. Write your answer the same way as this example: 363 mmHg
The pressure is 194 mmHg
